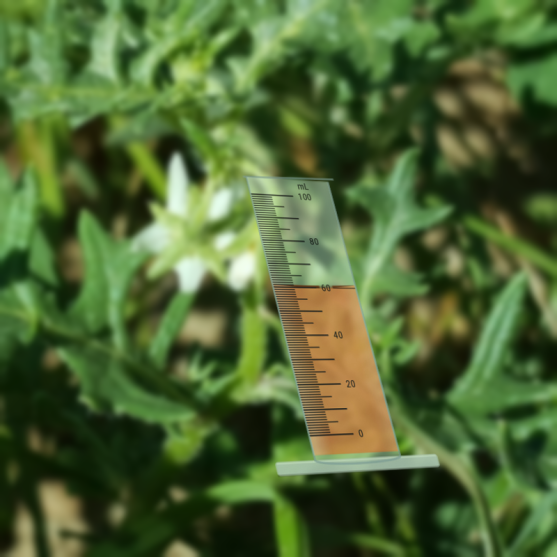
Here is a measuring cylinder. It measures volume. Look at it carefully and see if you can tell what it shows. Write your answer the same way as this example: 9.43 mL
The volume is 60 mL
